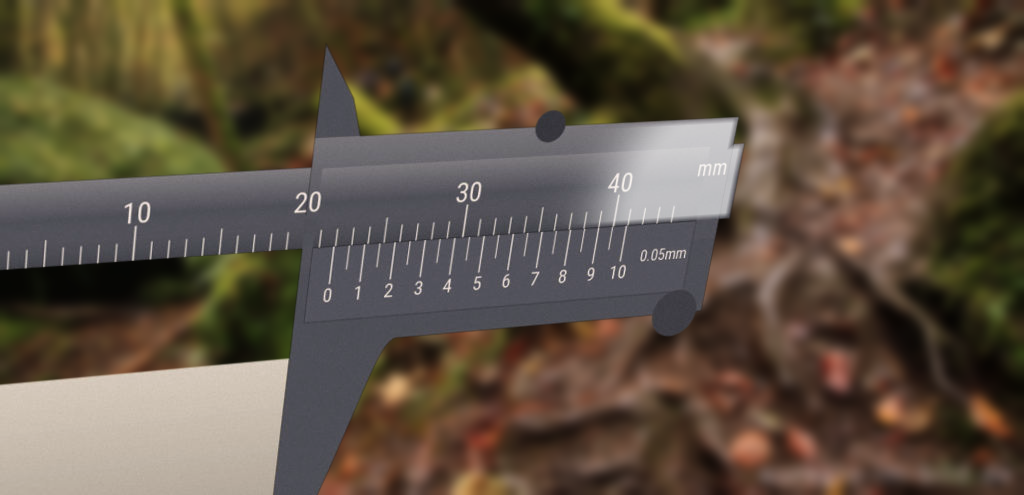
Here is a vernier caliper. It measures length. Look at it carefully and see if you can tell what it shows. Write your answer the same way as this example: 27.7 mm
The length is 21.9 mm
